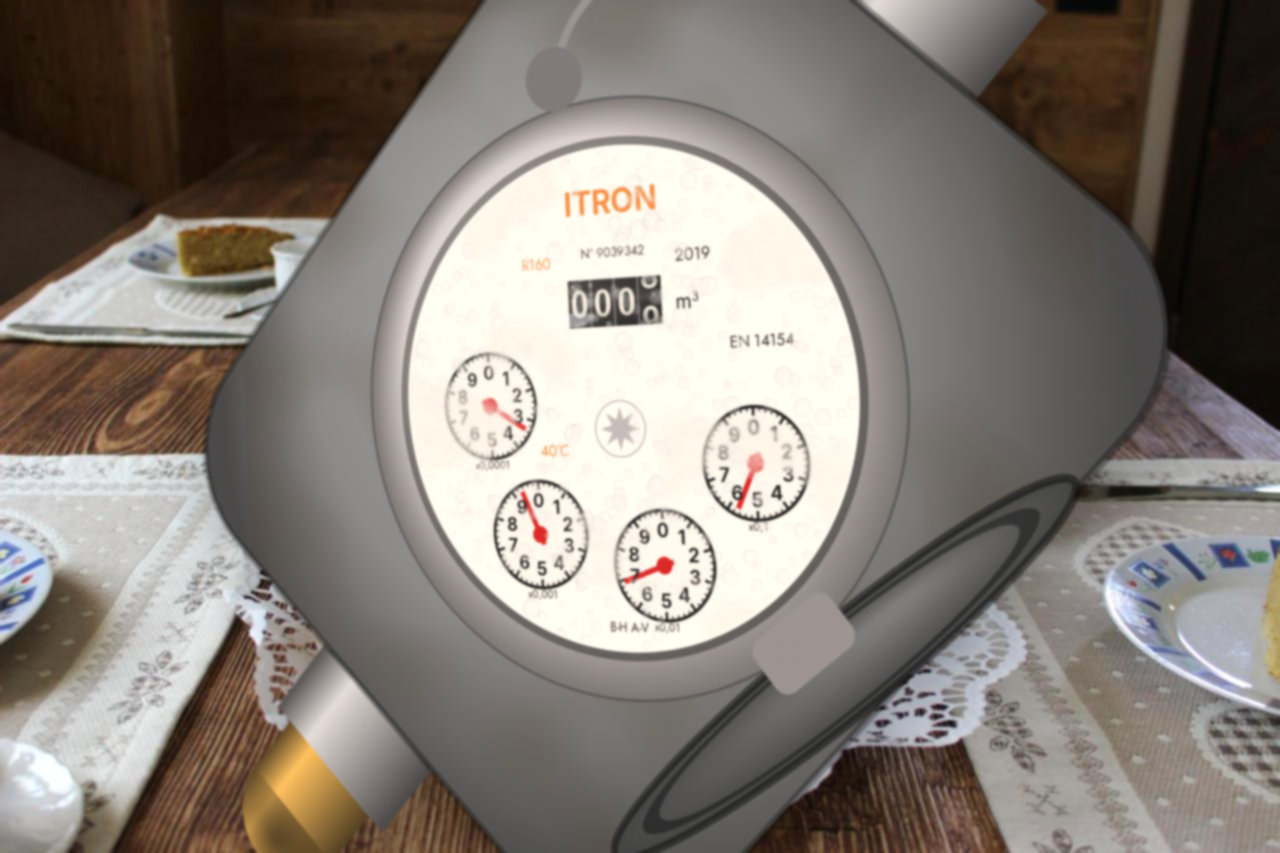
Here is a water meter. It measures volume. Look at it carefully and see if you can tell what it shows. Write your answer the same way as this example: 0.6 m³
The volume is 8.5693 m³
